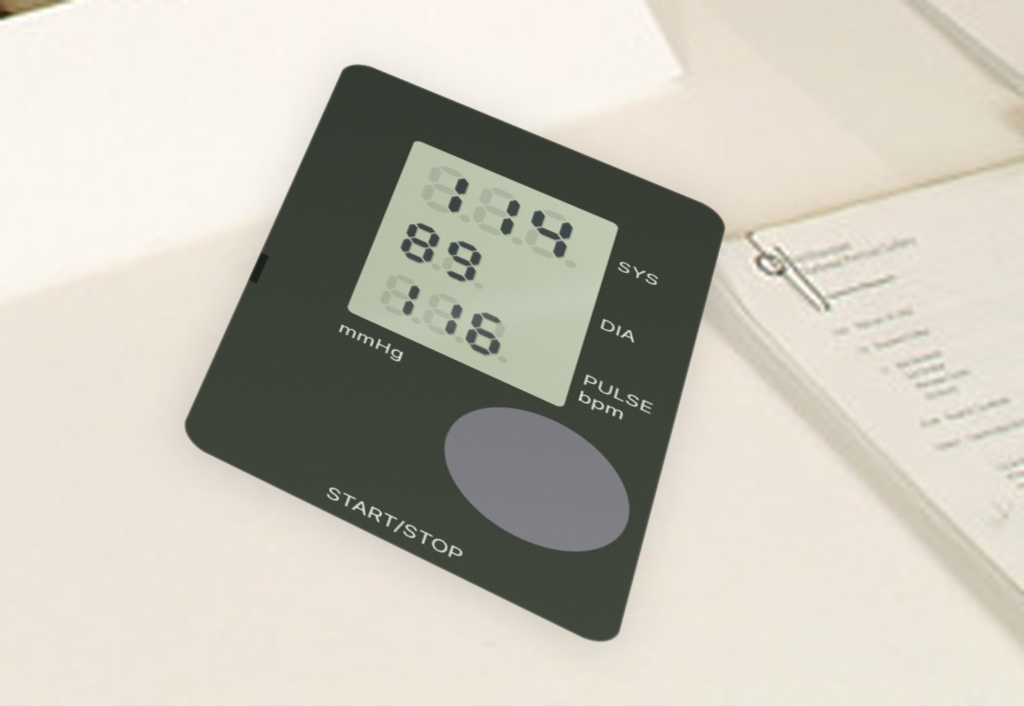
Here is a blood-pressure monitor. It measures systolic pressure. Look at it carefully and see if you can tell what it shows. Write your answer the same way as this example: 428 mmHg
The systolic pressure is 114 mmHg
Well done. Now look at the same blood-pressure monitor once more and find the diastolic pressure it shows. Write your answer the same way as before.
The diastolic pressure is 89 mmHg
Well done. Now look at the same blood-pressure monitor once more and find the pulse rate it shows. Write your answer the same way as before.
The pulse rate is 116 bpm
